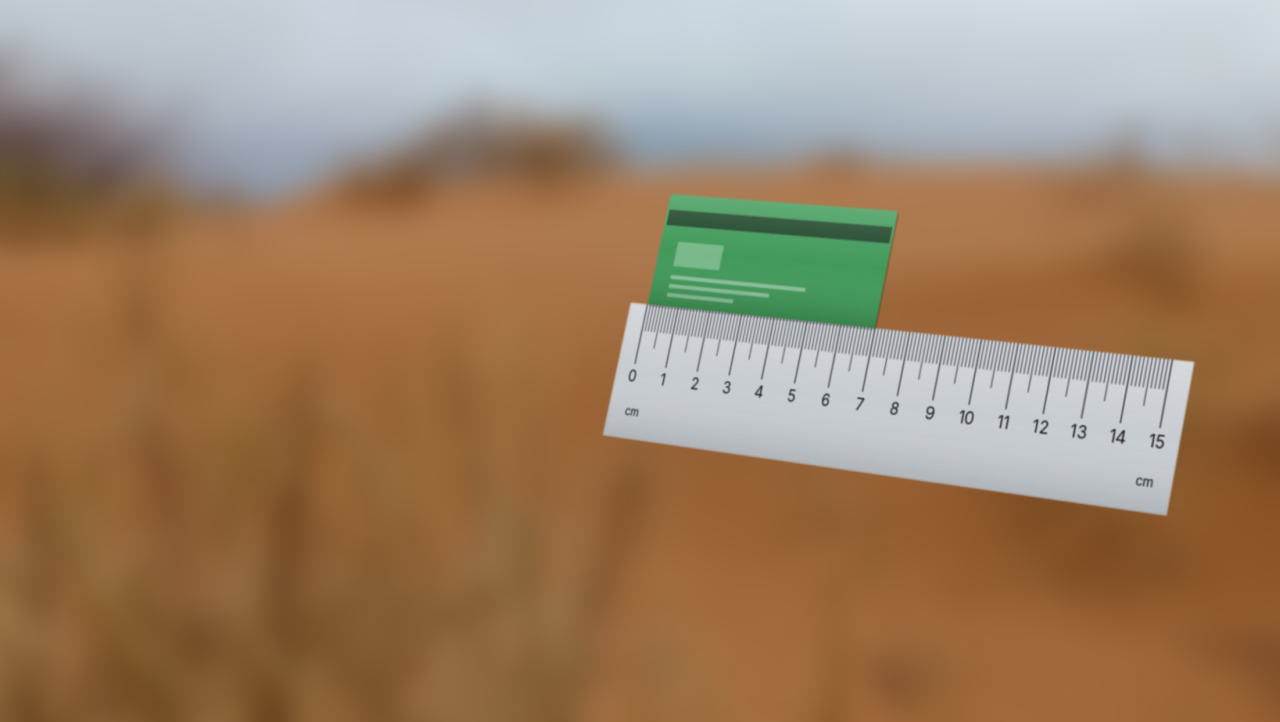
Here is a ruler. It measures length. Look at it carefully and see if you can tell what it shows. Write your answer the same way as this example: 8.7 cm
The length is 7 cm
